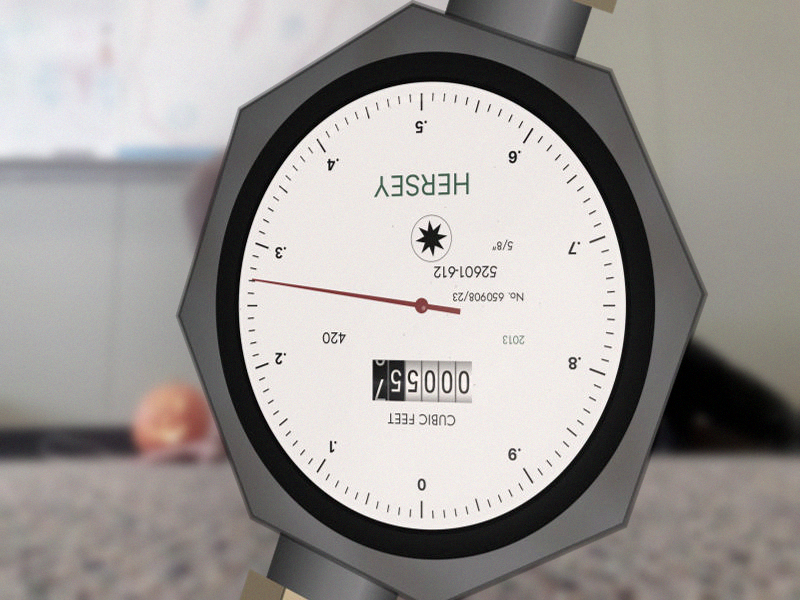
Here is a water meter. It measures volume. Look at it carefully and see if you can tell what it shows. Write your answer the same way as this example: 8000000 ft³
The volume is 557.27 ft³
